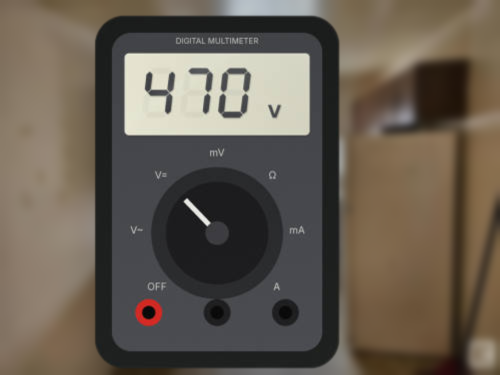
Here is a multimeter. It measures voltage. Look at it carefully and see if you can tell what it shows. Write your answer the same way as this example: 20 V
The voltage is 470 V
